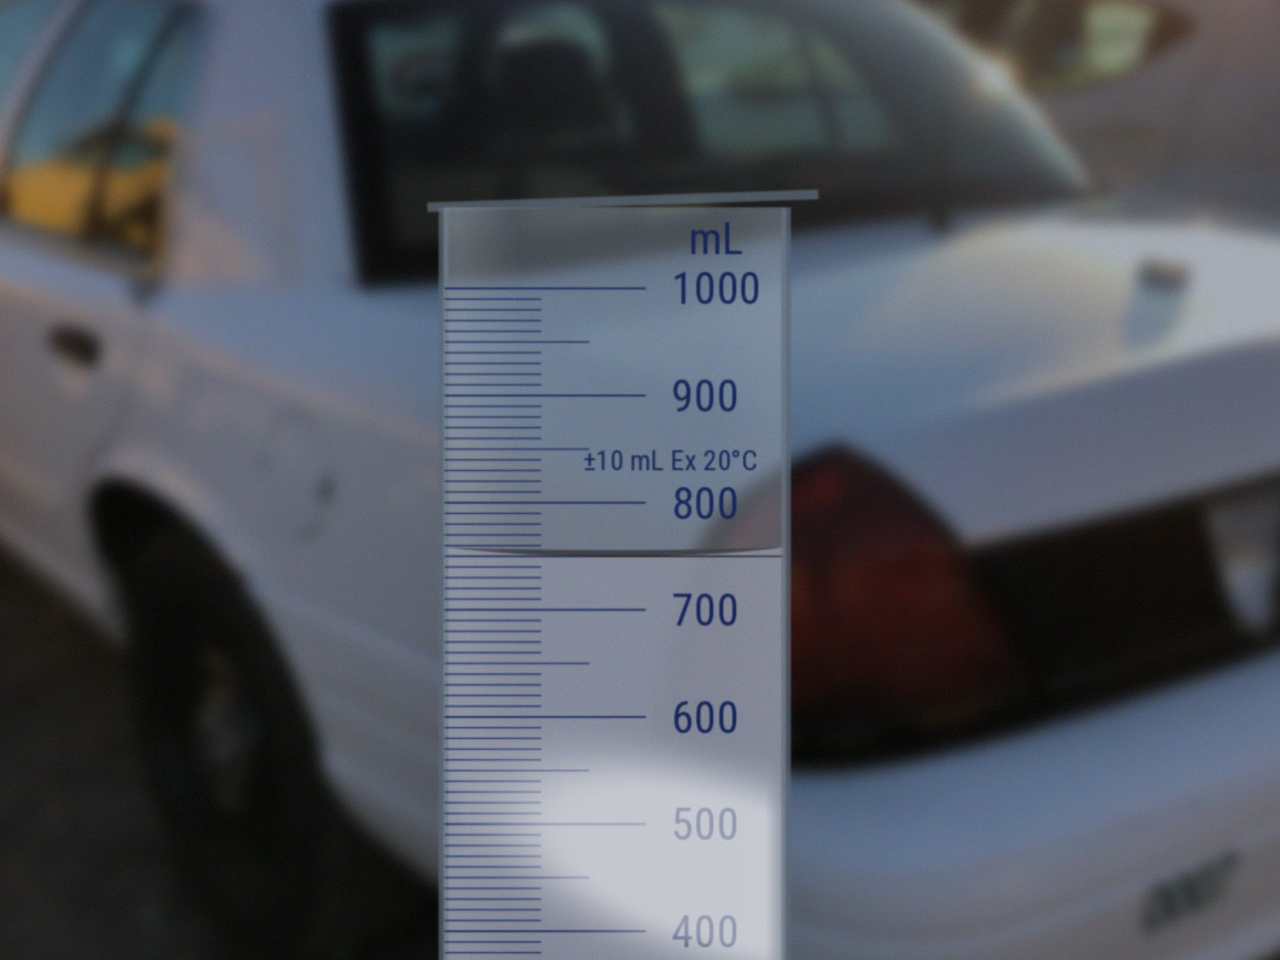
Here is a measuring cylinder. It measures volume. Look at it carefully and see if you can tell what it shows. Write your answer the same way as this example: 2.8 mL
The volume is 750 mL
